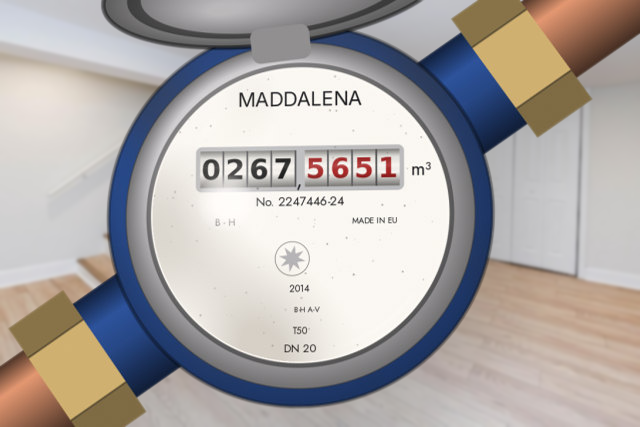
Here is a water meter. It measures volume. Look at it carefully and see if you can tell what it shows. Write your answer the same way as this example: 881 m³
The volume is 267.5651 m³
